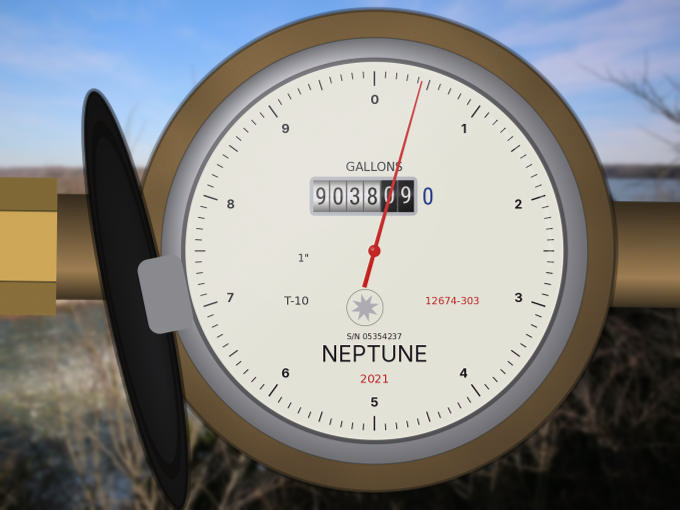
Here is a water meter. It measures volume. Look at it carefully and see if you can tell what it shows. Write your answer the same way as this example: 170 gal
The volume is 9038090.4 gal
